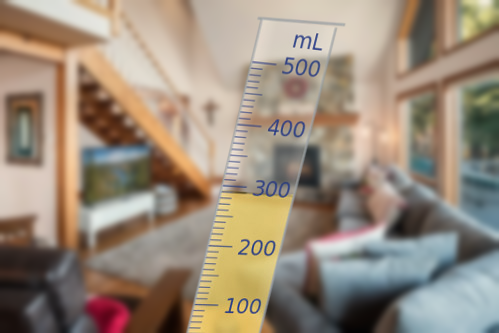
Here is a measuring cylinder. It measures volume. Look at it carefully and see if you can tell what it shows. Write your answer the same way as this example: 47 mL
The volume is 290 mL
